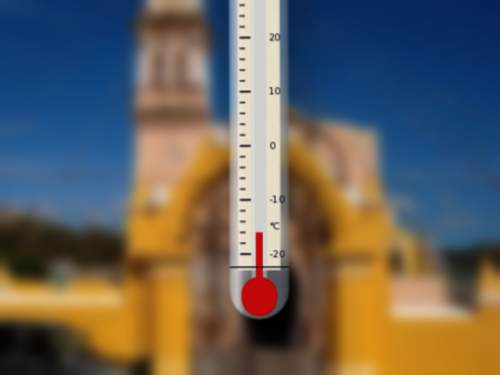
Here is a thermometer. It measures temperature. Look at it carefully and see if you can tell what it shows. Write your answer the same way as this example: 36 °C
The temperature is -16 °C
